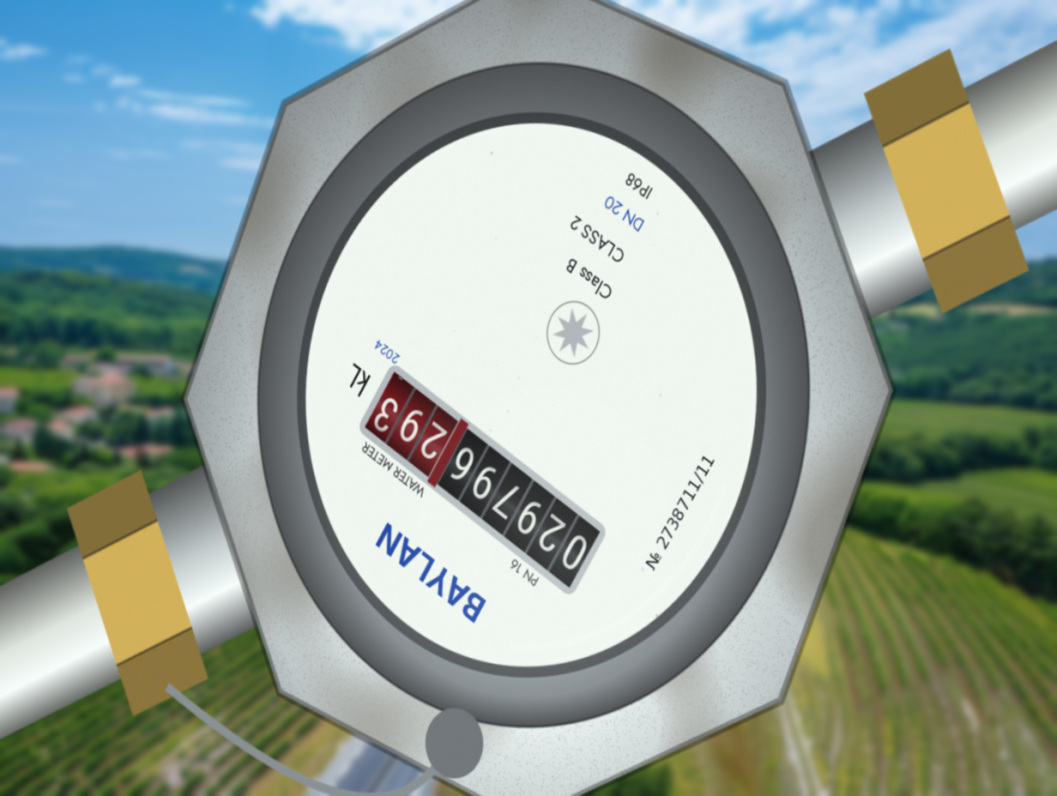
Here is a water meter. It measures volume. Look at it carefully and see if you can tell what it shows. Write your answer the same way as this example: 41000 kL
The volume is 29796.293 kL
